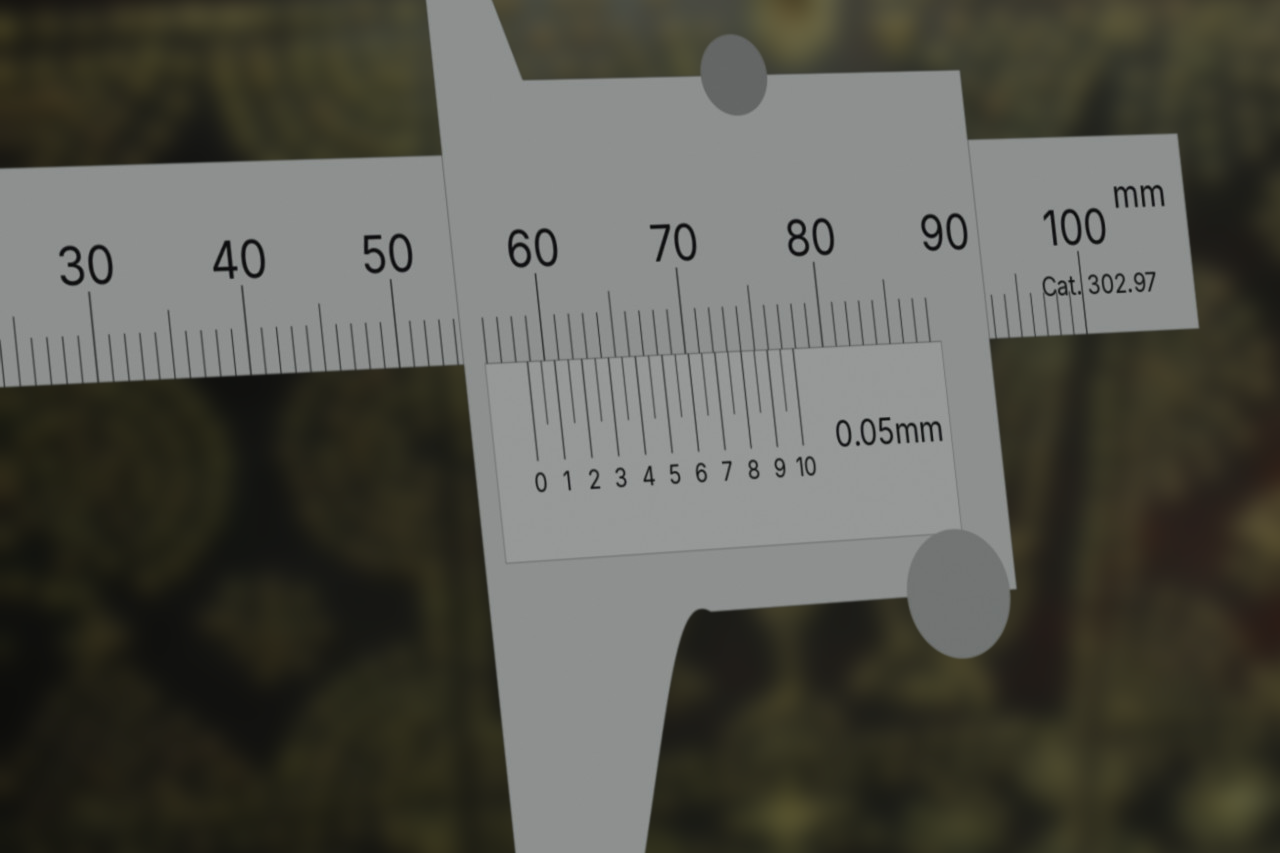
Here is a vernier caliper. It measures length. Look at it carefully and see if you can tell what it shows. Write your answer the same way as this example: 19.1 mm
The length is 58.8 mm
